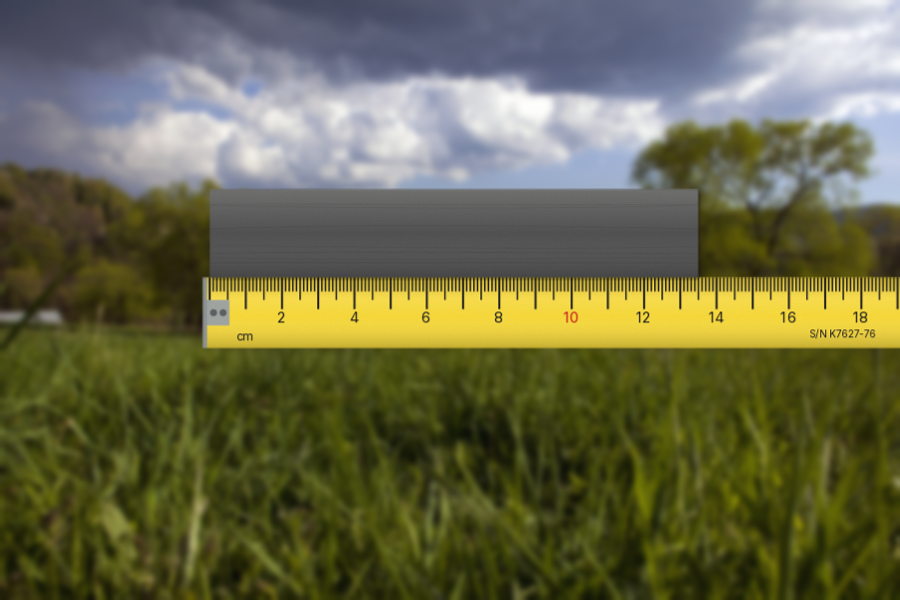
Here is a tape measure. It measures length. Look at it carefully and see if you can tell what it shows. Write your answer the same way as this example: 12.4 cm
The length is 13.5 cm
